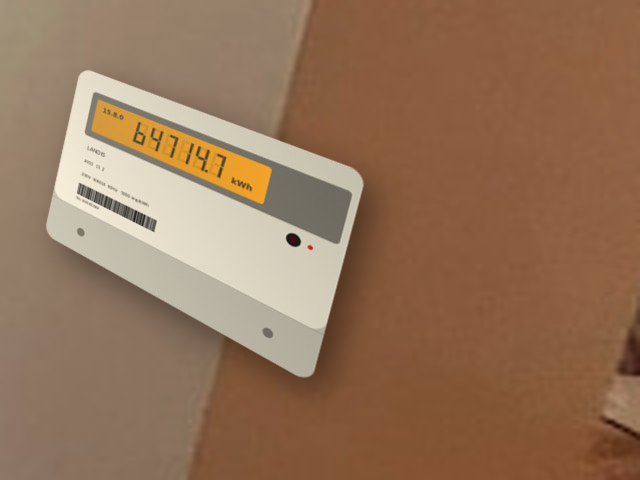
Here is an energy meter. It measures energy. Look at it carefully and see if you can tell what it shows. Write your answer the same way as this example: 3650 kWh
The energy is 64714.7 kWh
